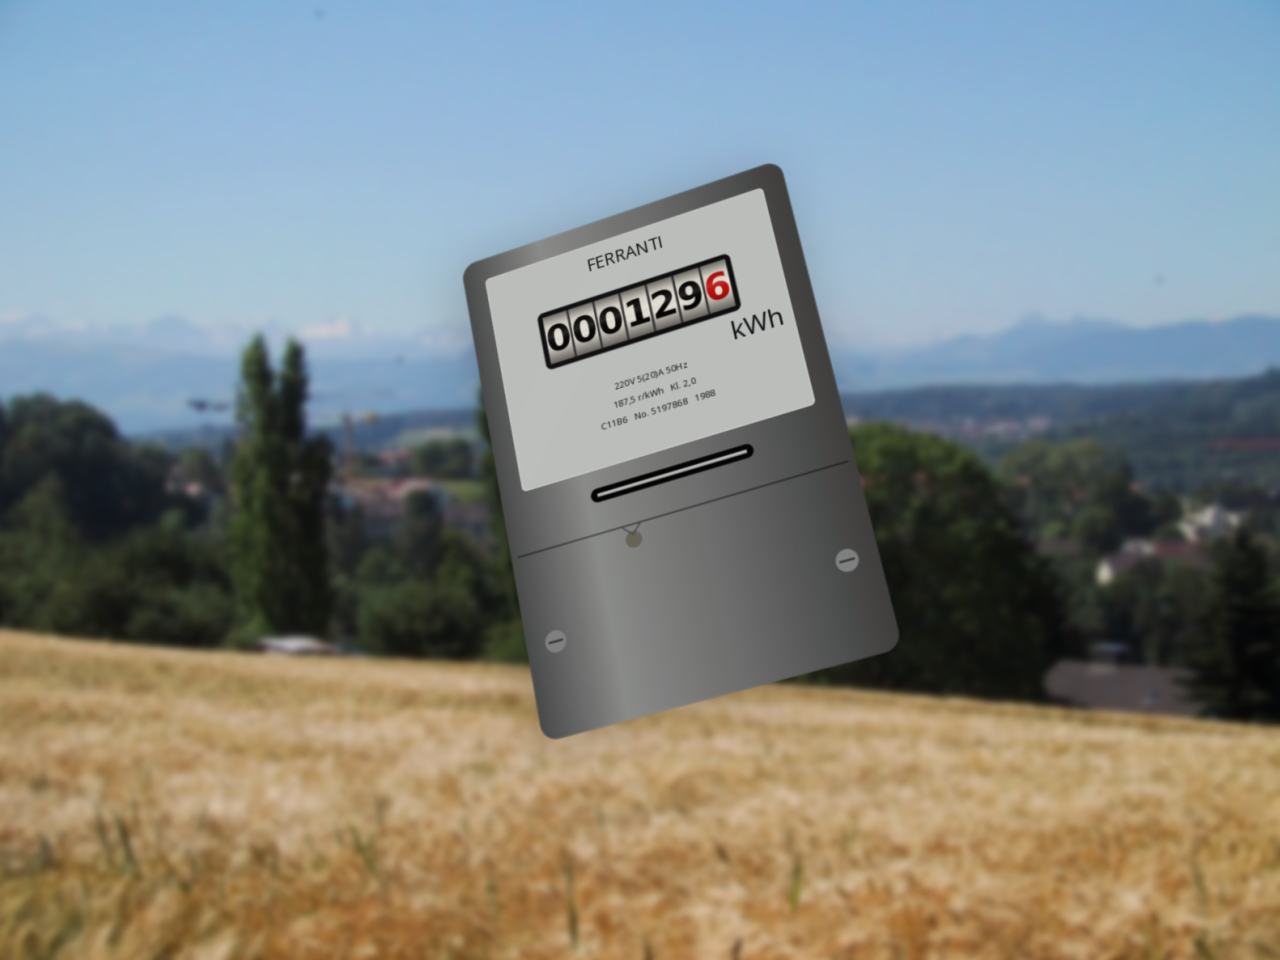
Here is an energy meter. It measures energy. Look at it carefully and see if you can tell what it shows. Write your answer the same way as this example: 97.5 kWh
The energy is 129.6 kWh
